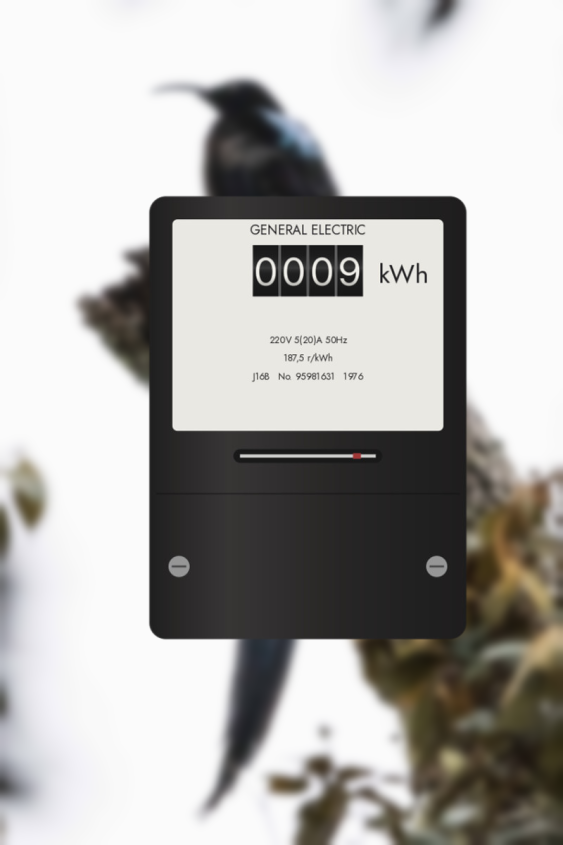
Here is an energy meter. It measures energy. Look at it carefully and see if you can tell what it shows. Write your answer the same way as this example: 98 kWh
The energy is 9 kWh
